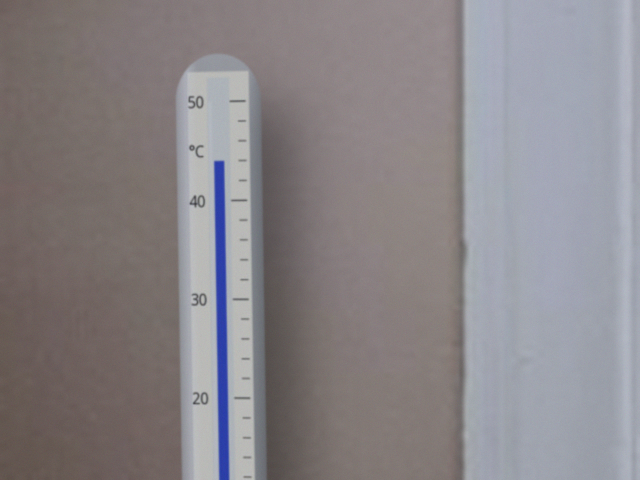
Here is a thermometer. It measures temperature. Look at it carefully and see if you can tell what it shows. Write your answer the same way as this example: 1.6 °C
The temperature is 44 °C
